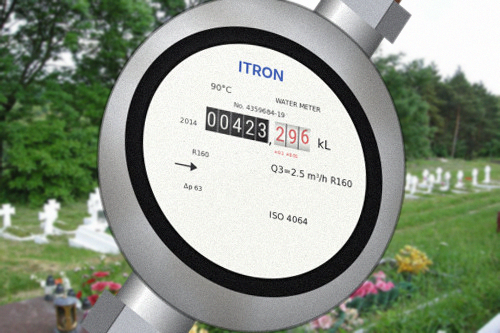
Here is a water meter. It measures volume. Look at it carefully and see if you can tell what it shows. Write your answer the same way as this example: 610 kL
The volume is 423.296 kL
